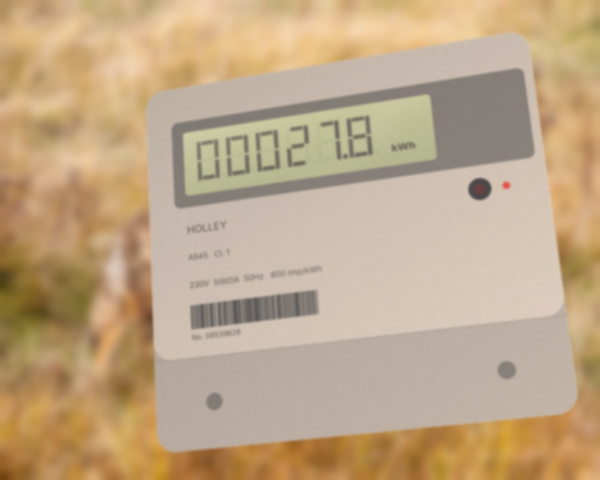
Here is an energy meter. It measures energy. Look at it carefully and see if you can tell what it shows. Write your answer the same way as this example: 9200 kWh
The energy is 27.8 kWh
